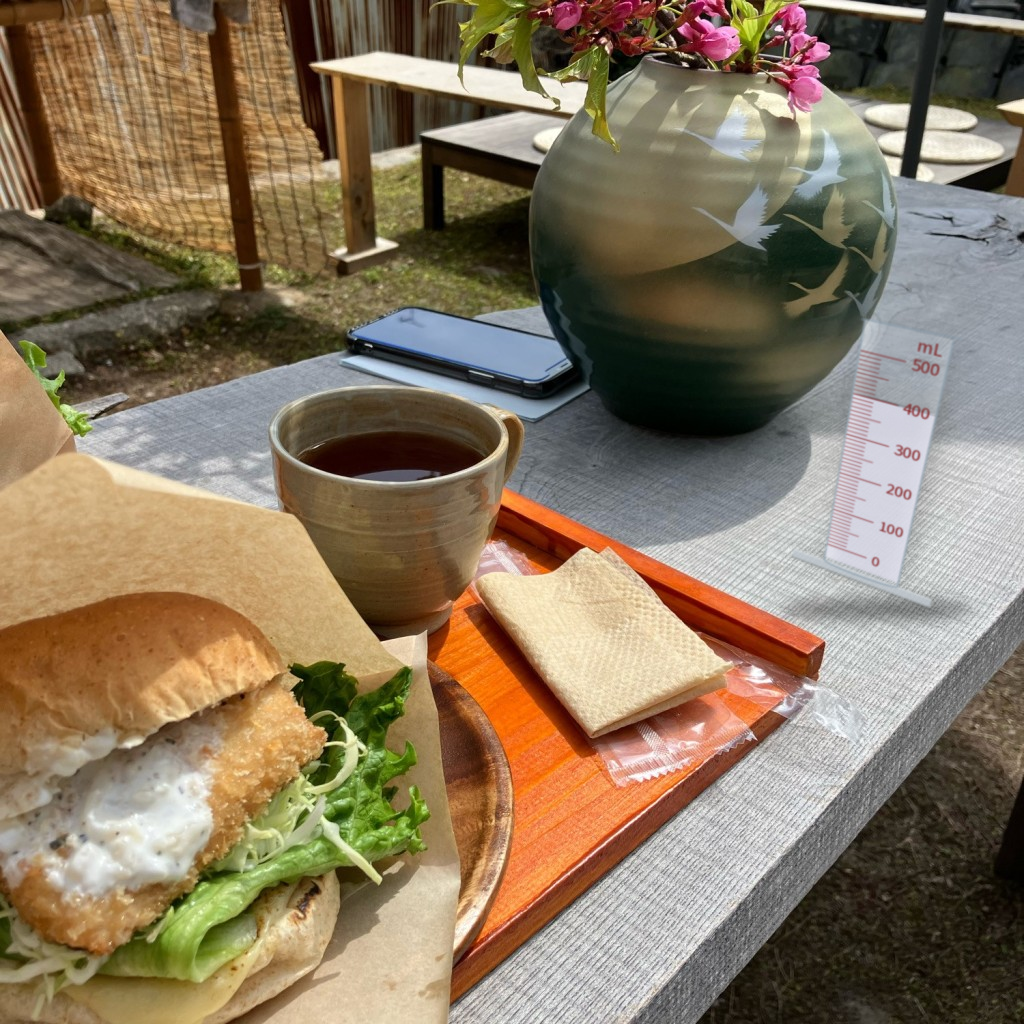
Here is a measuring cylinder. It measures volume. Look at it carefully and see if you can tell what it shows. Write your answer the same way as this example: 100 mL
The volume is 400 mL
